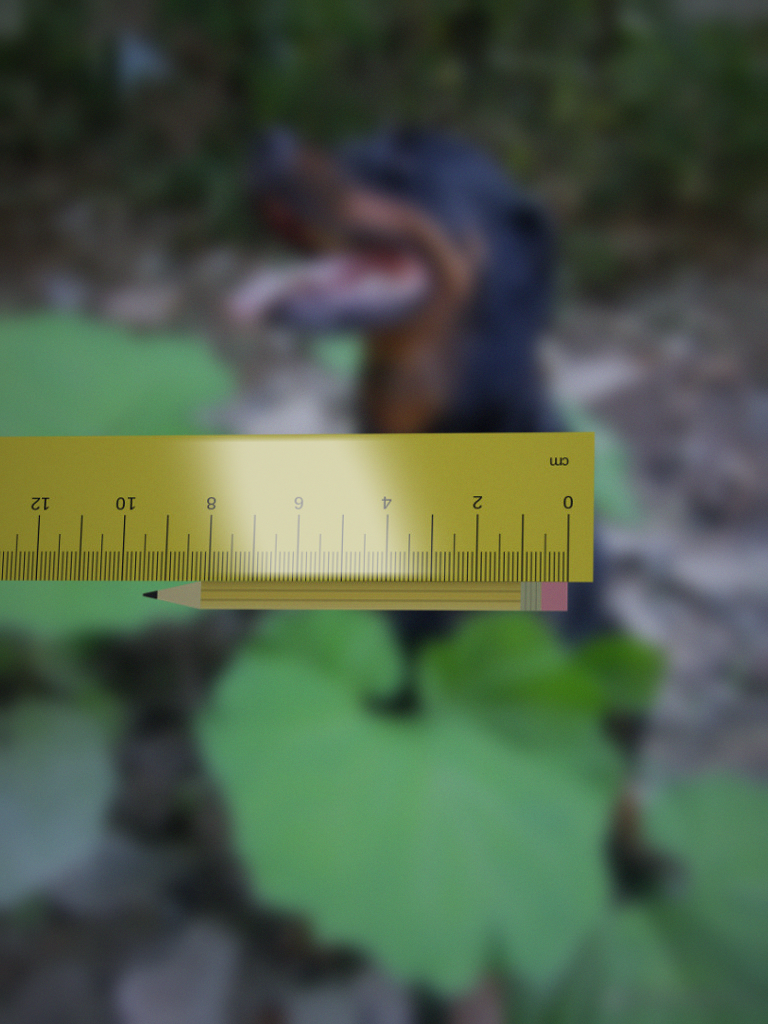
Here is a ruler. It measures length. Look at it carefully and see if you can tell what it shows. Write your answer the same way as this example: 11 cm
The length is 9.5 cm
